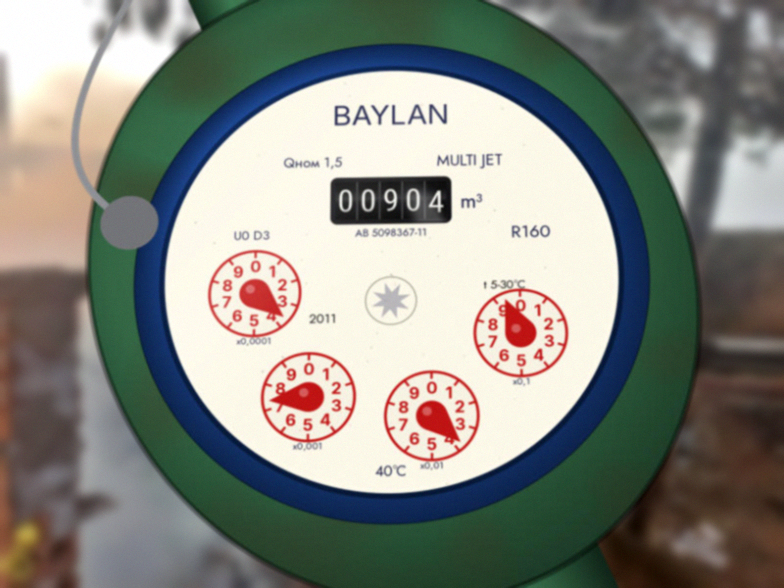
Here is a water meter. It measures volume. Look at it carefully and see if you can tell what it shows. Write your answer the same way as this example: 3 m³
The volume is 903.9373 m³
